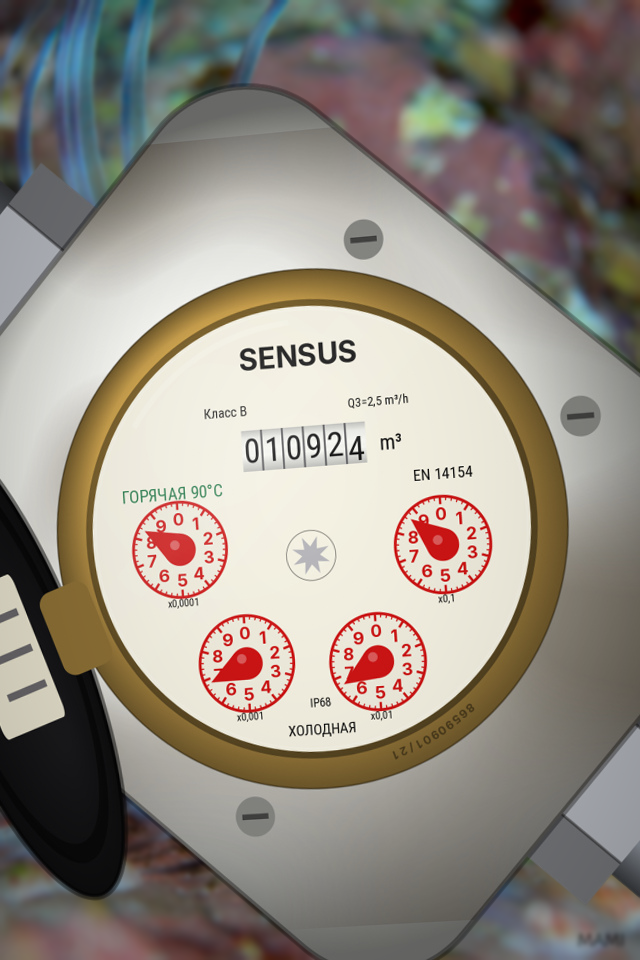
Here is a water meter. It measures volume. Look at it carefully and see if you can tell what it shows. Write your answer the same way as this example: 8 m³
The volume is 10923.8668 m³
